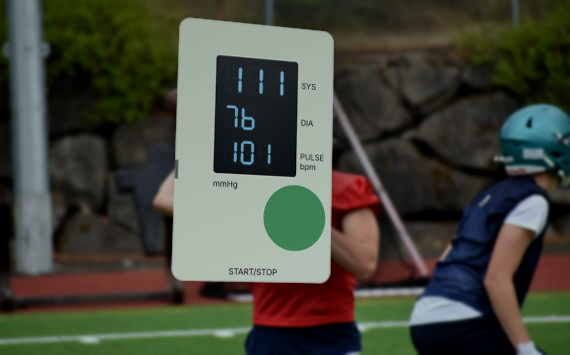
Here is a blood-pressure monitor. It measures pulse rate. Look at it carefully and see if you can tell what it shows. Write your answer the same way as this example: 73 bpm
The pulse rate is 101 bpm
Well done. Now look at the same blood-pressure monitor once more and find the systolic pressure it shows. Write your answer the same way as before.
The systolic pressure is 111 mmHg
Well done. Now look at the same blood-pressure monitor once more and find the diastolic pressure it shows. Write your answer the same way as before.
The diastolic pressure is 76 mmHg
